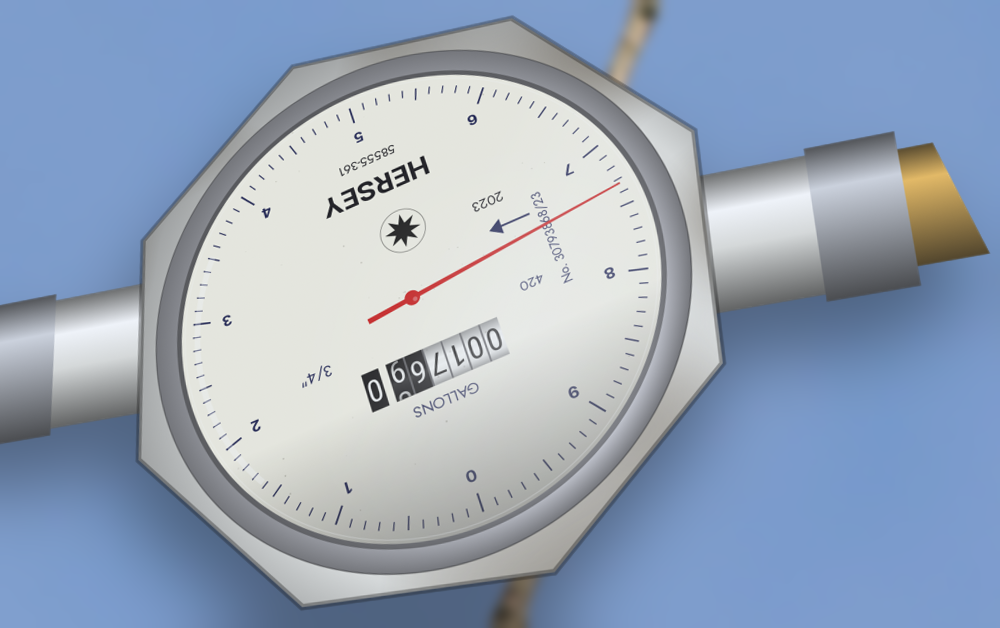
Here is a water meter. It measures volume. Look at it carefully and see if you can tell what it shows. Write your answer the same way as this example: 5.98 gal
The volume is 17687.3 gal
